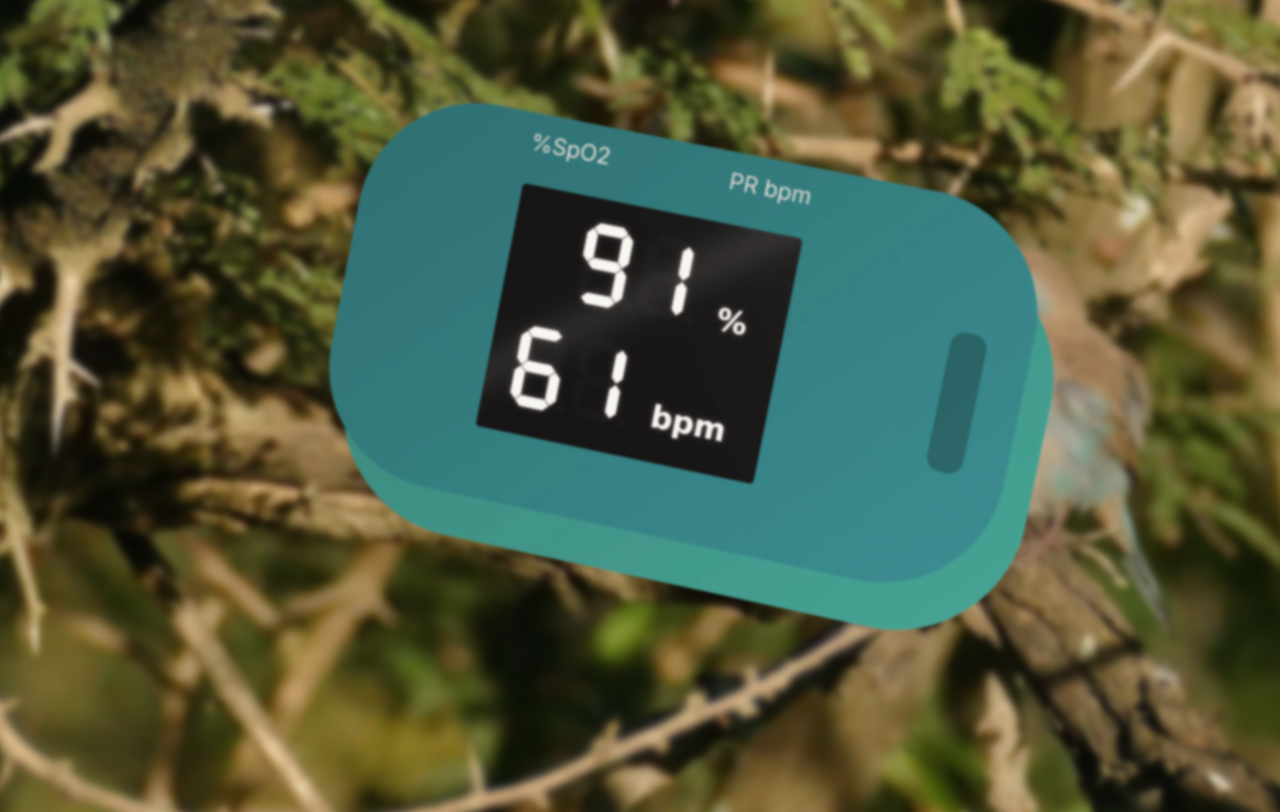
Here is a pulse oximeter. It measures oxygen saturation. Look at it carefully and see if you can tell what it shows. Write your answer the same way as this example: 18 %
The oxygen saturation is 91 %
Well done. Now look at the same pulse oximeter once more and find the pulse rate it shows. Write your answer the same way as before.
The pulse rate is 61 bpm
